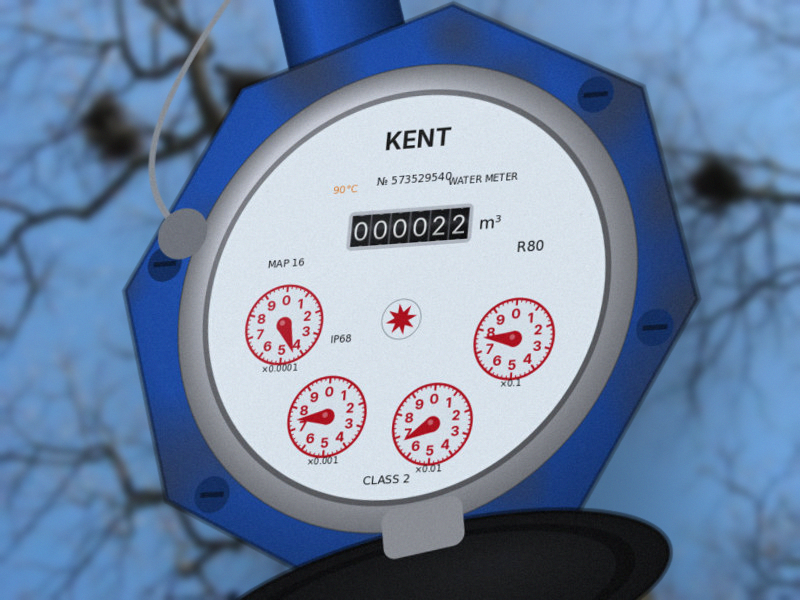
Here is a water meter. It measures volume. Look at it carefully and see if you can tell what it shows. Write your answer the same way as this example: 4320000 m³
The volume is 22.7674 m³
